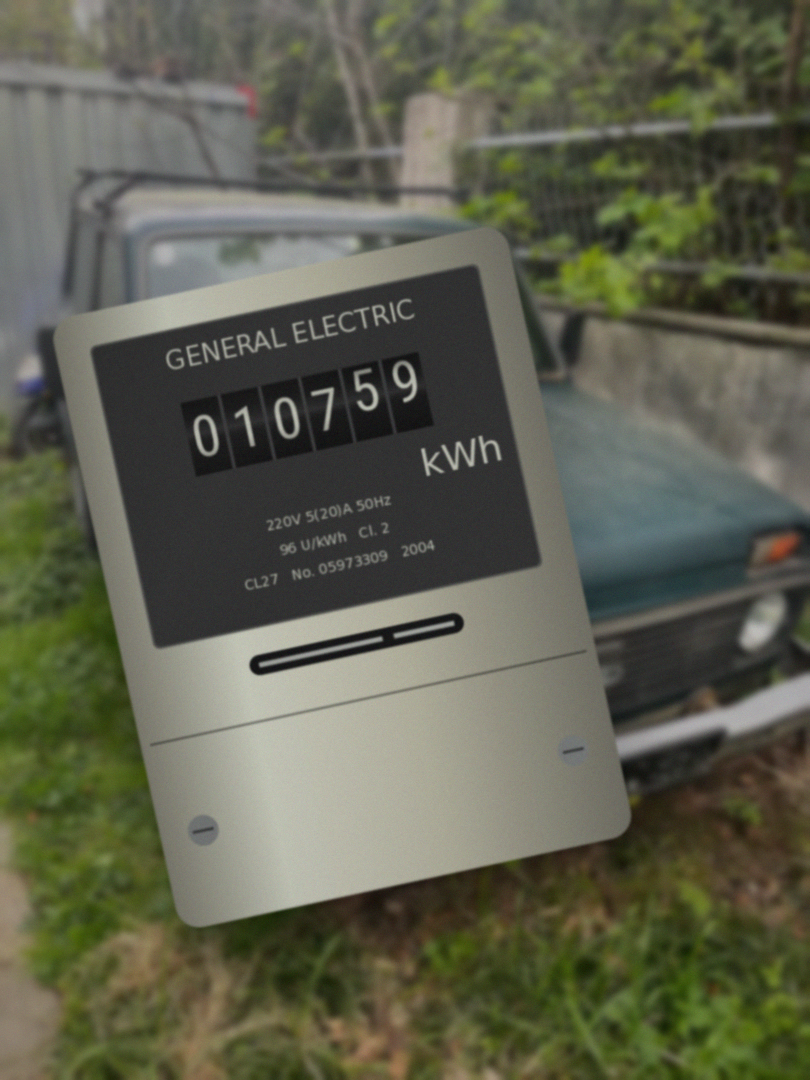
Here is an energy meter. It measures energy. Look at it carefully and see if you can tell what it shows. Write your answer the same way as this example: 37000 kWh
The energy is 10759 kWh
